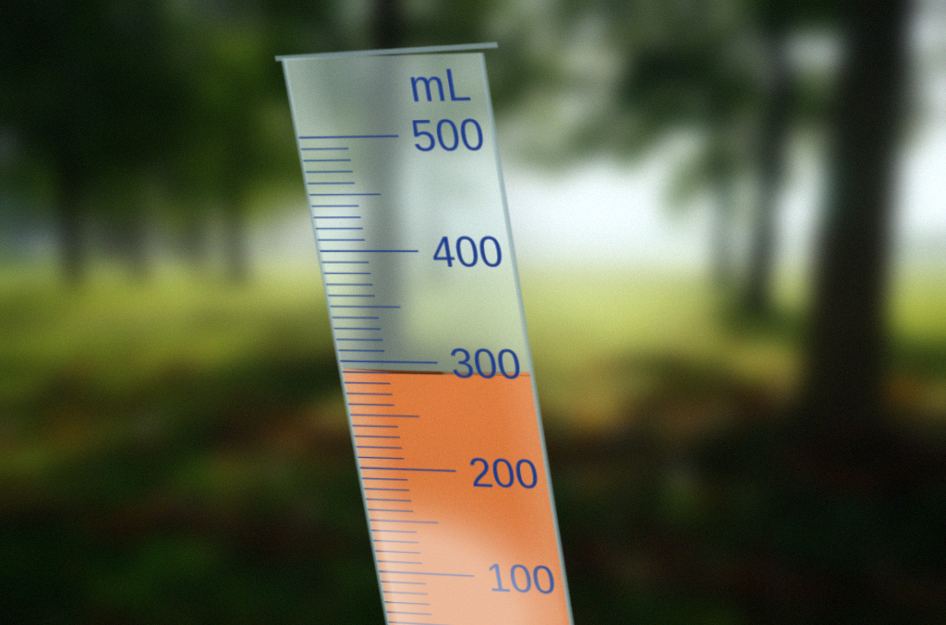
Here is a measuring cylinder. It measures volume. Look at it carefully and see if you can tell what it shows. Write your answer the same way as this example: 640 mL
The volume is 290 mL
